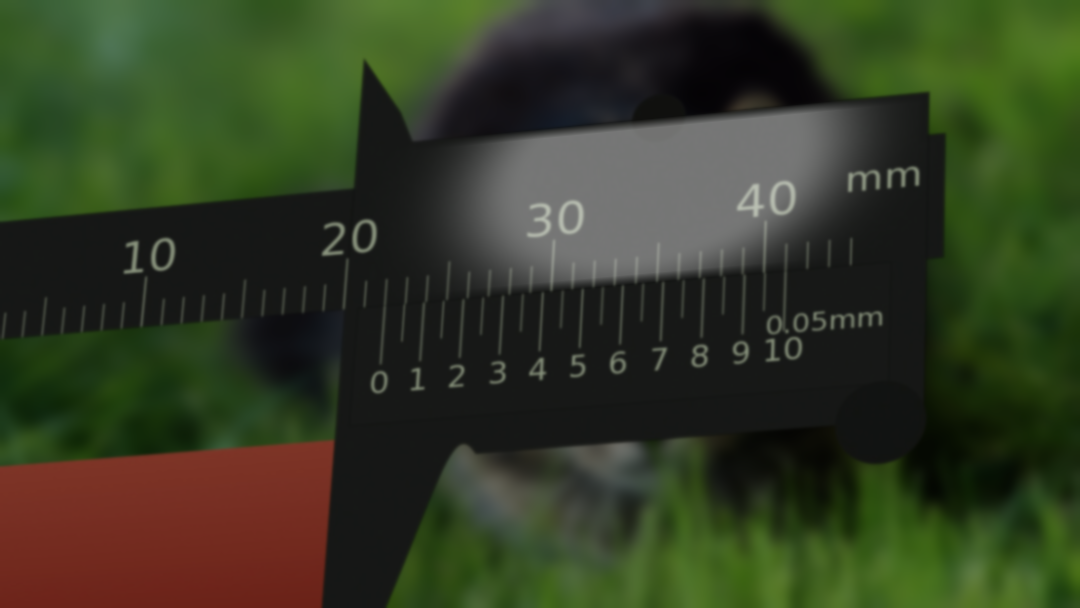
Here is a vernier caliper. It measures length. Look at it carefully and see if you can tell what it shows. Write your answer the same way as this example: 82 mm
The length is 22.0 mm
